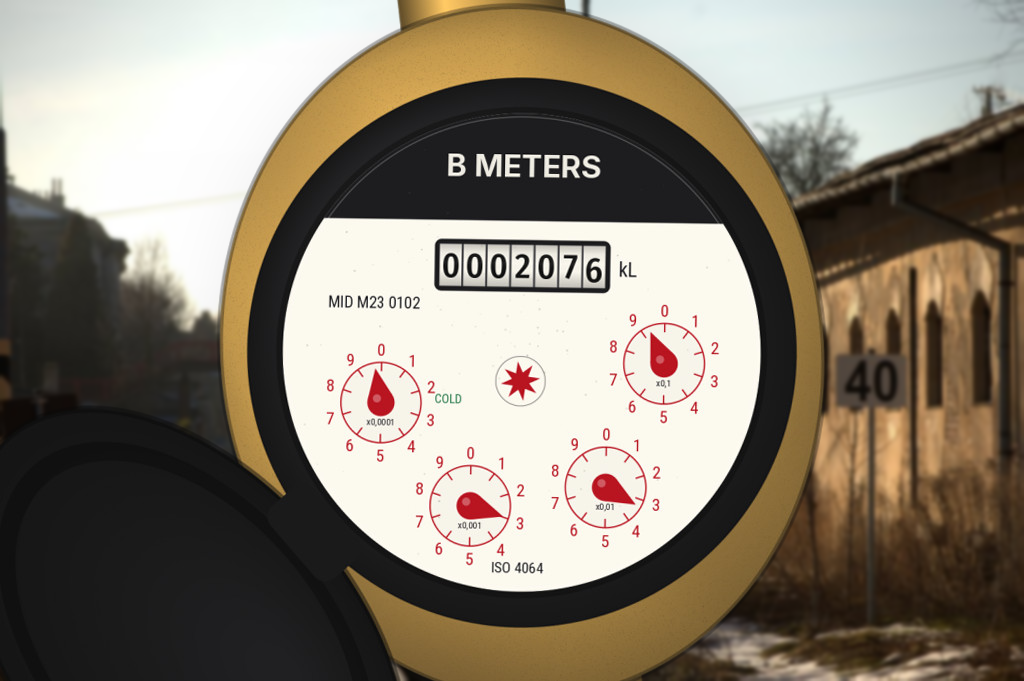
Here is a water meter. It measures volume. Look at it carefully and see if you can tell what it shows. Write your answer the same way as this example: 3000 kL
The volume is 2075.9329 kL
